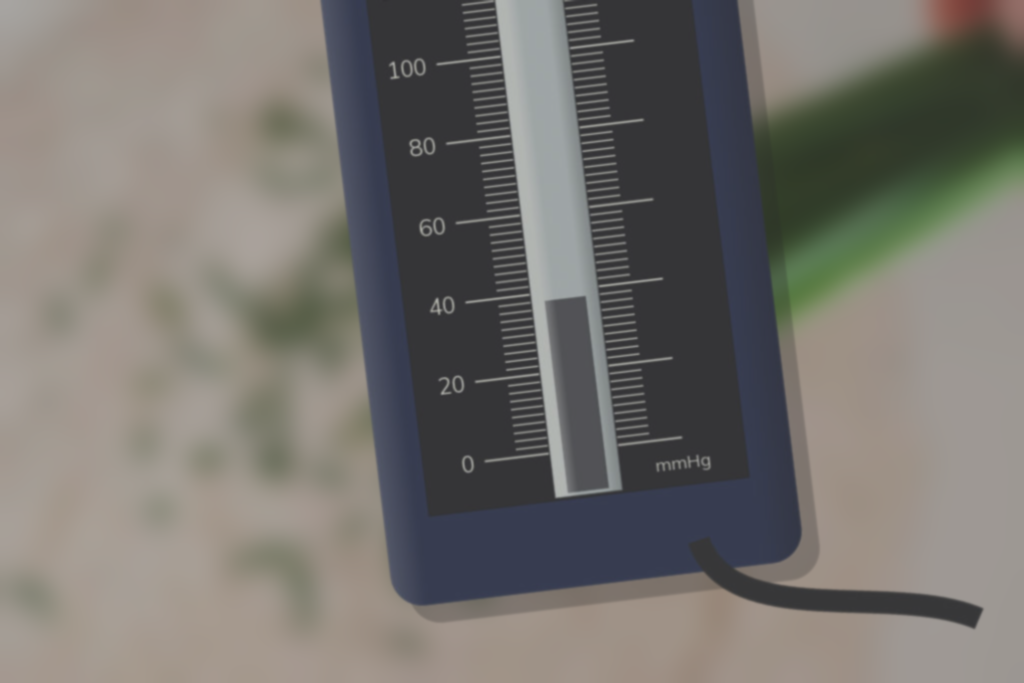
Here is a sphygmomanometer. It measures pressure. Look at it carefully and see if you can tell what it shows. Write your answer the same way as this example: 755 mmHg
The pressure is 38 mmHg
